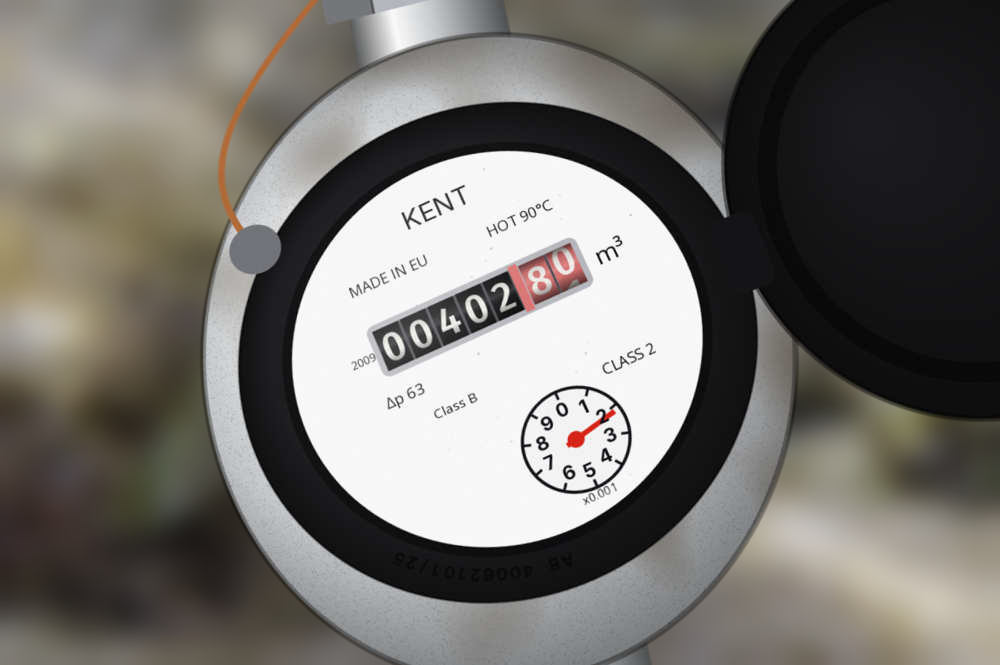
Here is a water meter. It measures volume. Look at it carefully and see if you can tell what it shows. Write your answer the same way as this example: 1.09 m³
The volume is 402.802 m³
